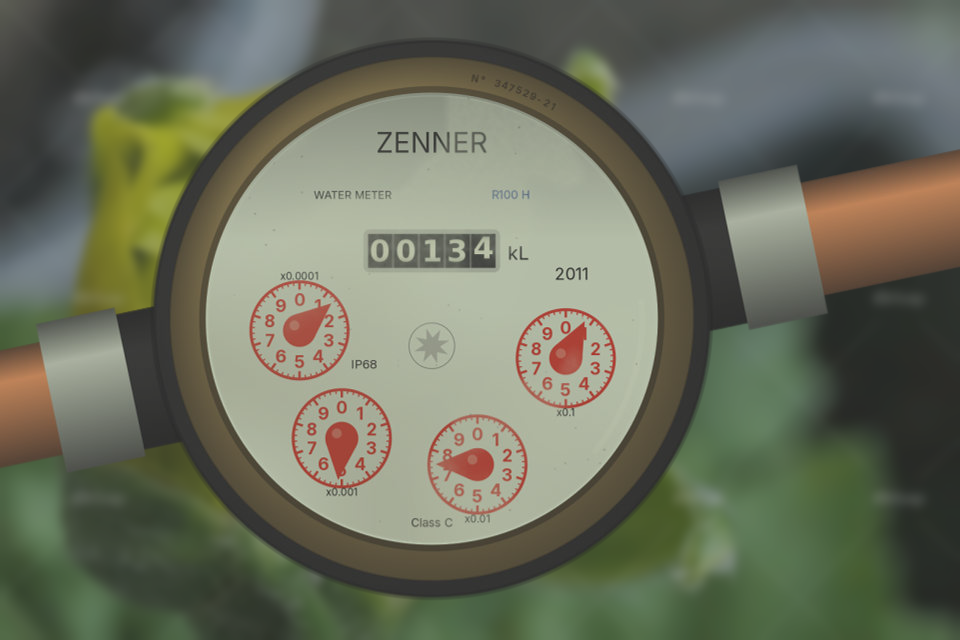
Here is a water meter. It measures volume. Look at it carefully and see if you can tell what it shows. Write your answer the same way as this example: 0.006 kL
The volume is 134.0751 kL
